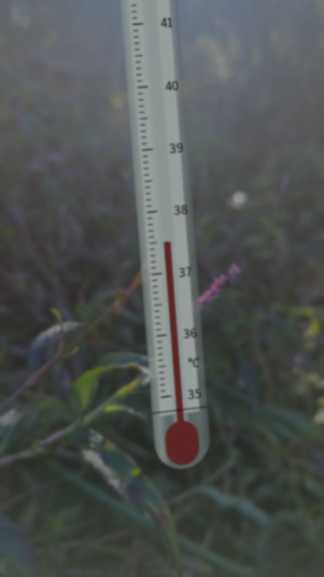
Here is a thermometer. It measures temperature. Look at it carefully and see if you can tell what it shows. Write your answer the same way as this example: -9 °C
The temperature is 37.5 °C
